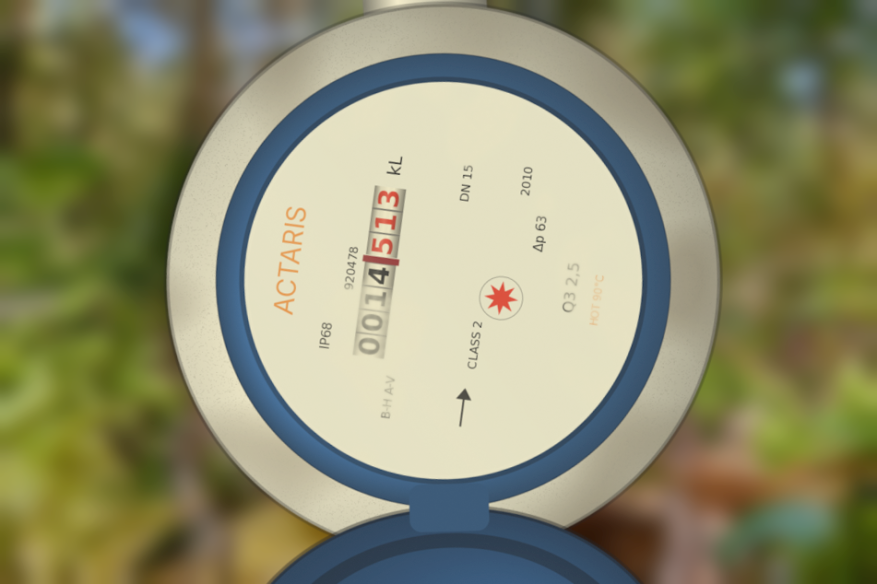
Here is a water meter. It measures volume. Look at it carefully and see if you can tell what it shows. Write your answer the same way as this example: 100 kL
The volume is 14.513 kL
